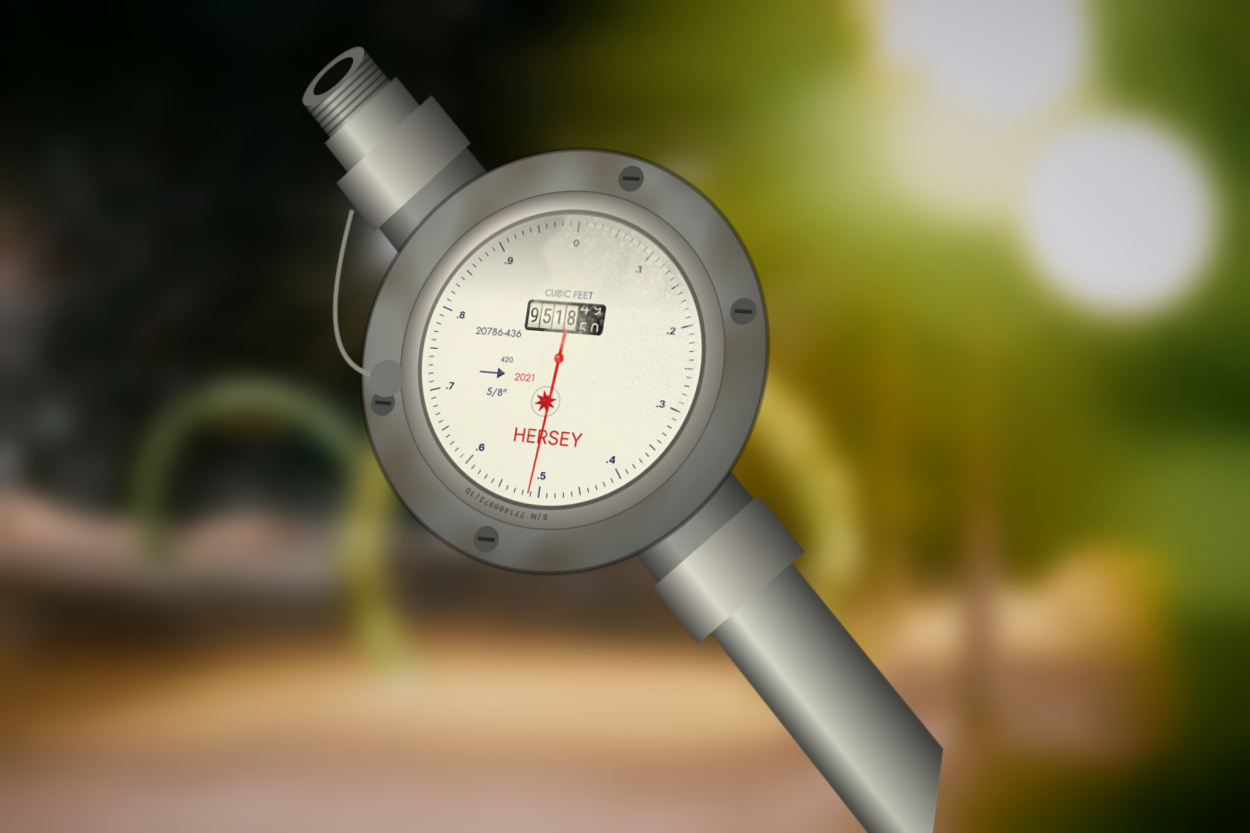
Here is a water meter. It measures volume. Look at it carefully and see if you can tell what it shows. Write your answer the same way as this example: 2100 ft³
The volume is 951849.51 ft³
